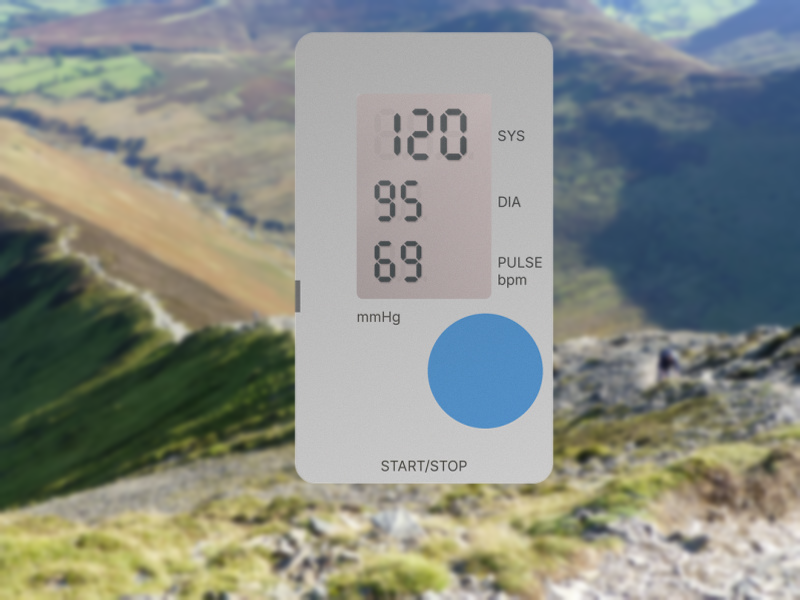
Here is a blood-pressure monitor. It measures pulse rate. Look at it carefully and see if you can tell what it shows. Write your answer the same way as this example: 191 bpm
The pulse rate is 69 bpm
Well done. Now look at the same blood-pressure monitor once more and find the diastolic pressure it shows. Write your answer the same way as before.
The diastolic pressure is 95 mmHg
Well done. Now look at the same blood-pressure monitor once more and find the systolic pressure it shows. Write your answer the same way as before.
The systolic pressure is 120 mmHg
